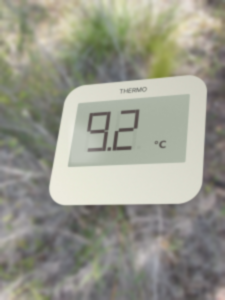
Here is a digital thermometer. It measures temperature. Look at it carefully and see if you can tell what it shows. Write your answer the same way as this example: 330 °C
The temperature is 9.2 °C
